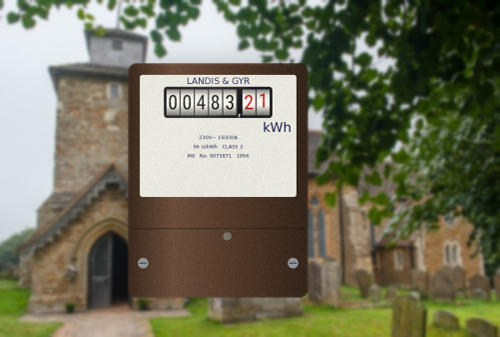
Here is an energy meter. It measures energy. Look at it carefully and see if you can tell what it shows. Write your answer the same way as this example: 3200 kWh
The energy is 483.21 kWh
